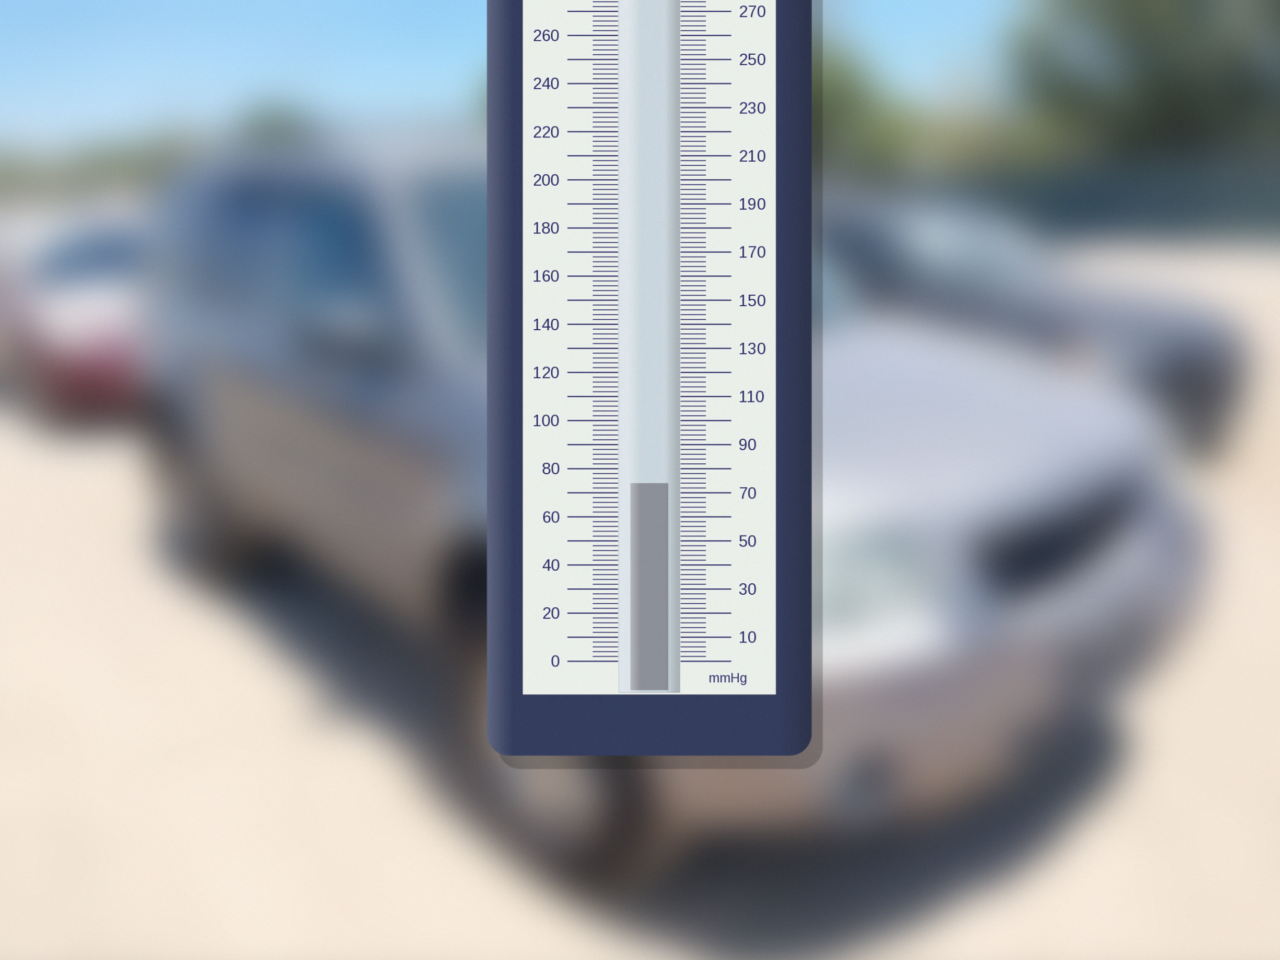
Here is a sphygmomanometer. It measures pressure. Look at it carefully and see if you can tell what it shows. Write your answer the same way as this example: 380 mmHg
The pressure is 74 mmHg
